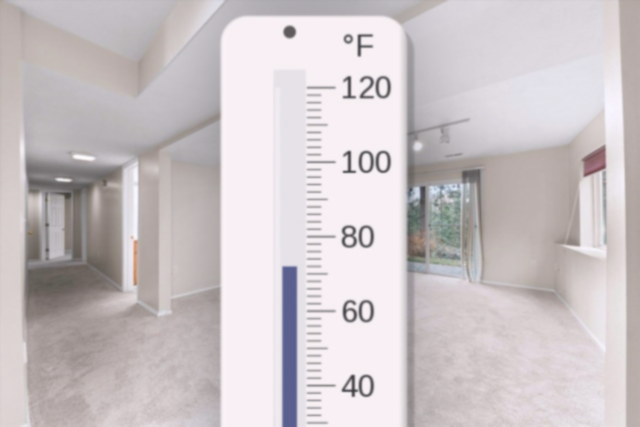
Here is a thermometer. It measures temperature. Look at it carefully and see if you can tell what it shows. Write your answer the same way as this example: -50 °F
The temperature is 72 °F
